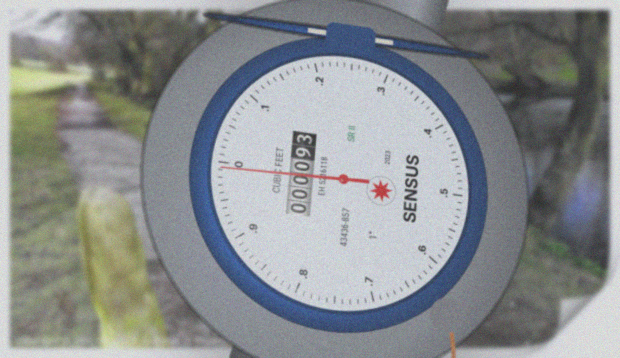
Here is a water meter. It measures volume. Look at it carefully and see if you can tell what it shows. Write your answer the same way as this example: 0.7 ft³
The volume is 92.99 ft³
